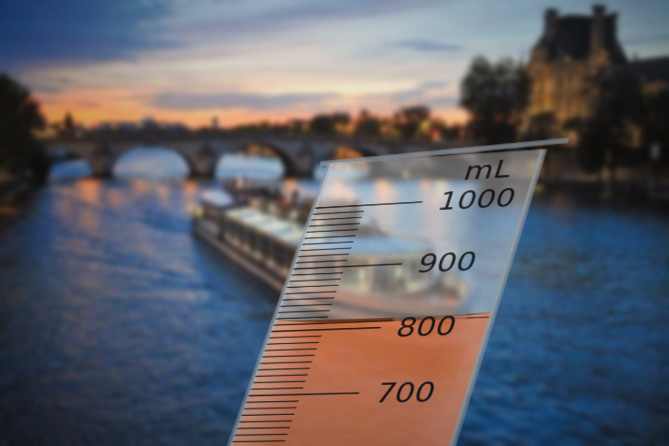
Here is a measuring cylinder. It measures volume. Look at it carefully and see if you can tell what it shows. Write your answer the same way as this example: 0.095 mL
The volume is 810 mL
